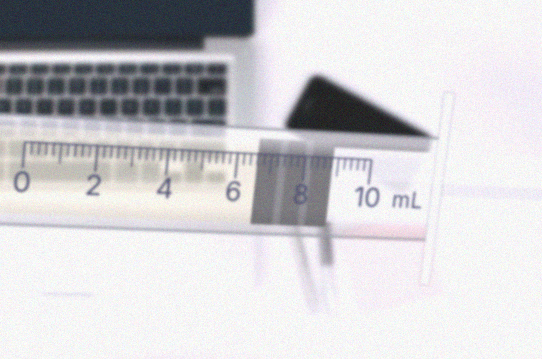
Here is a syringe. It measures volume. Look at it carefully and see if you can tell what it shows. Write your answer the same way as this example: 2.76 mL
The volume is 6.6 mL
